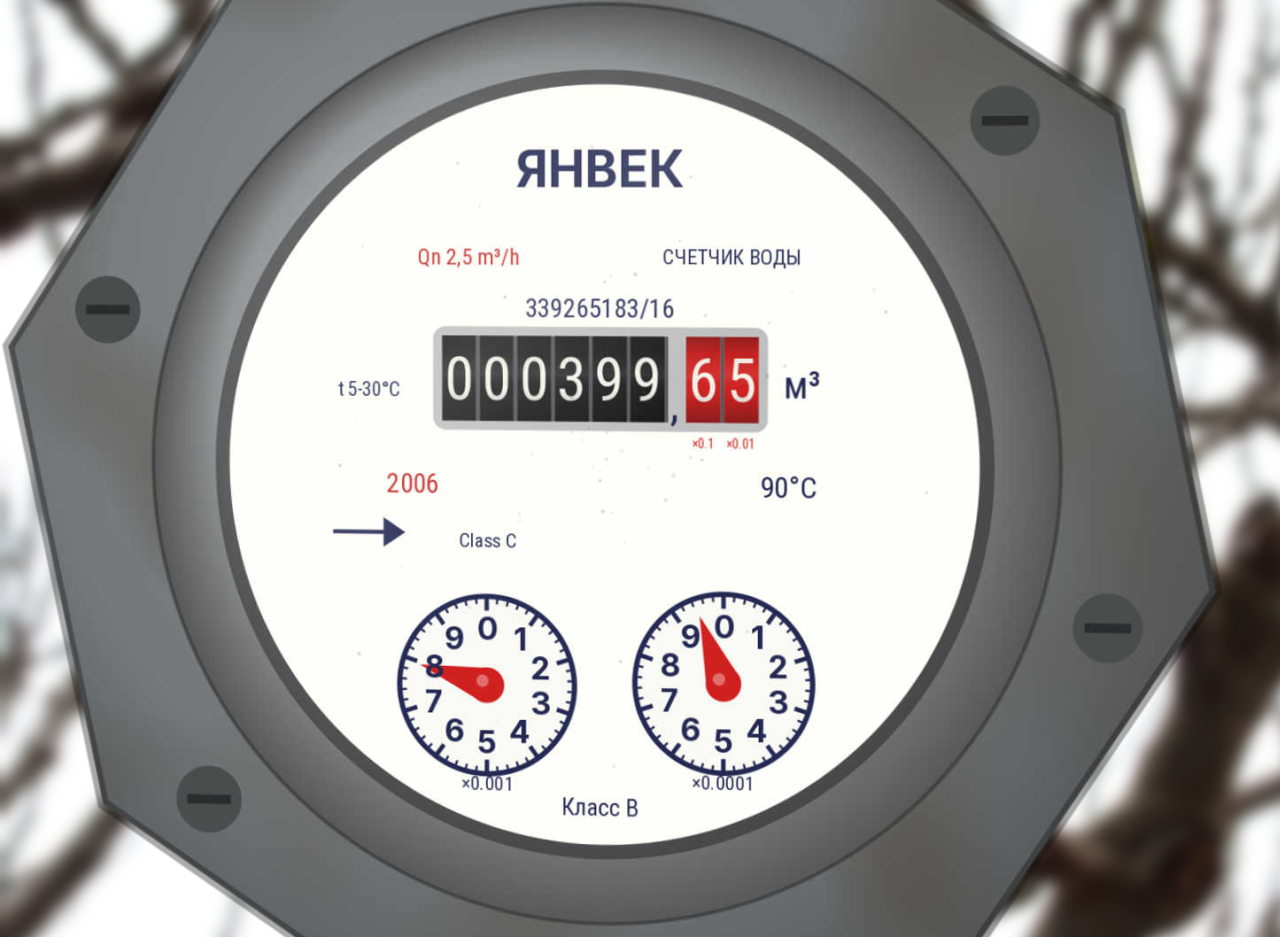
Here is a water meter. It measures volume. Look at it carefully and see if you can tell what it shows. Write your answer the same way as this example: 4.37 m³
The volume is 399.6579 m³
